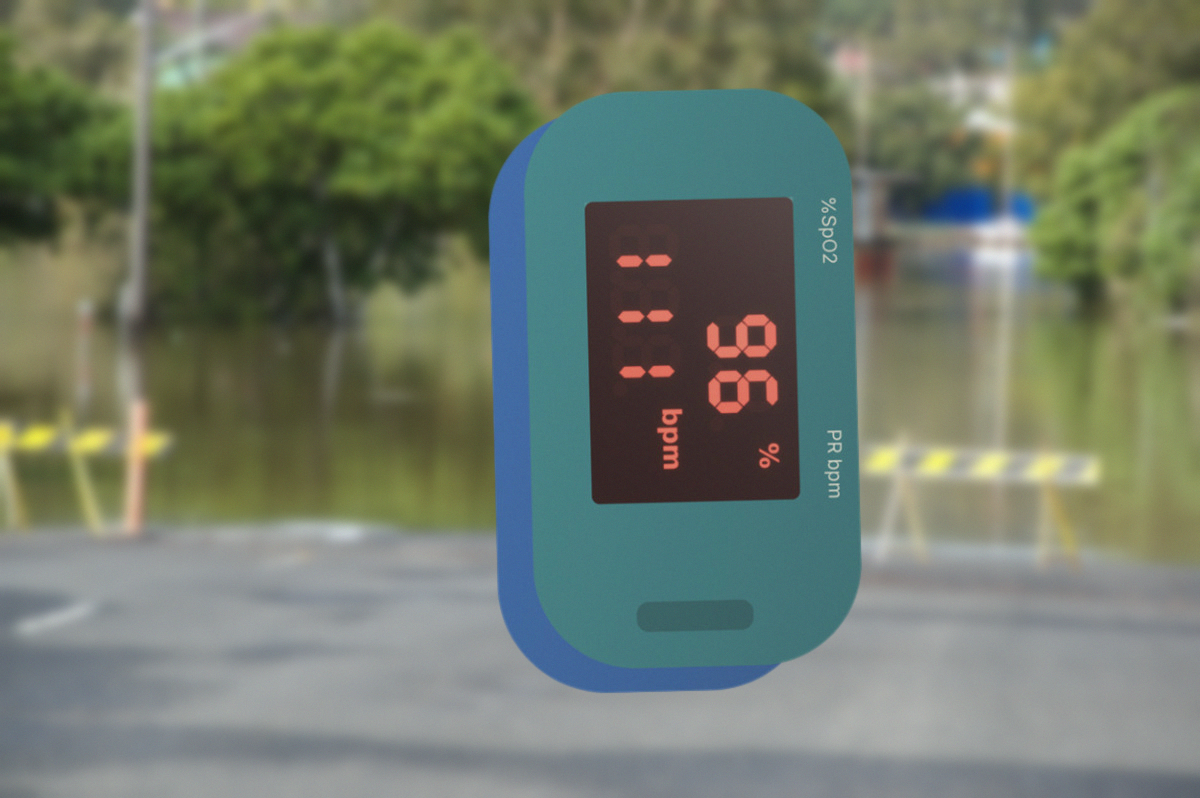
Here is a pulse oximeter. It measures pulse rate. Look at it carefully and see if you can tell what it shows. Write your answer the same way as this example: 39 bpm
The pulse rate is 111 bpm
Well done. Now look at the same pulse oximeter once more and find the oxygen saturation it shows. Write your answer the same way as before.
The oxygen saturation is 96 %
